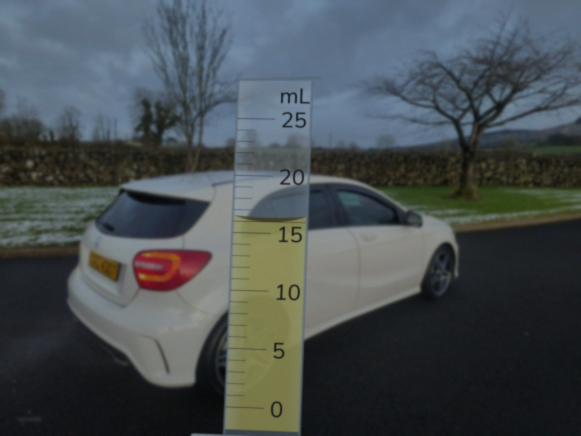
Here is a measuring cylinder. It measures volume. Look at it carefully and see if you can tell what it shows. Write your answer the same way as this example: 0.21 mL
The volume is 16 mL
